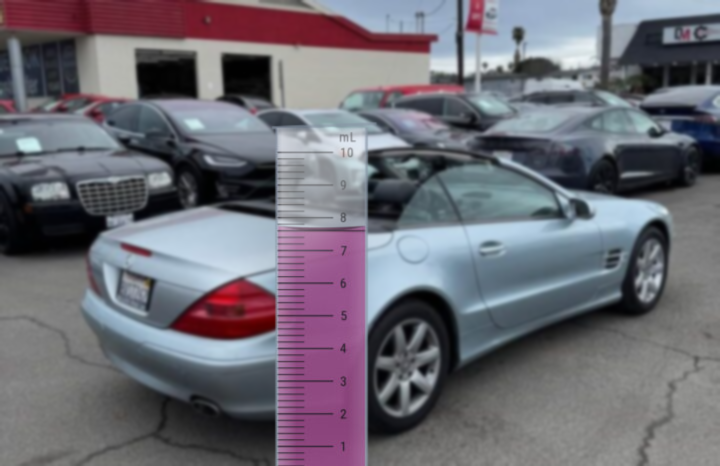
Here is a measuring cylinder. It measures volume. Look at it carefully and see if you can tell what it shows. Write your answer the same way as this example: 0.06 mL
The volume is 7.6 mL
